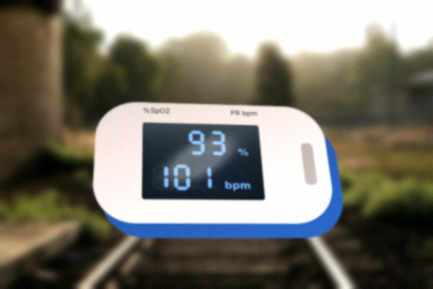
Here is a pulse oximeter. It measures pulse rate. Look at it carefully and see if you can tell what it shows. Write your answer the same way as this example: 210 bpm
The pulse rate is 101 bpm
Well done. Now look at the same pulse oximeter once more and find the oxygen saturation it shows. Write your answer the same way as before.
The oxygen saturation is 93 %
